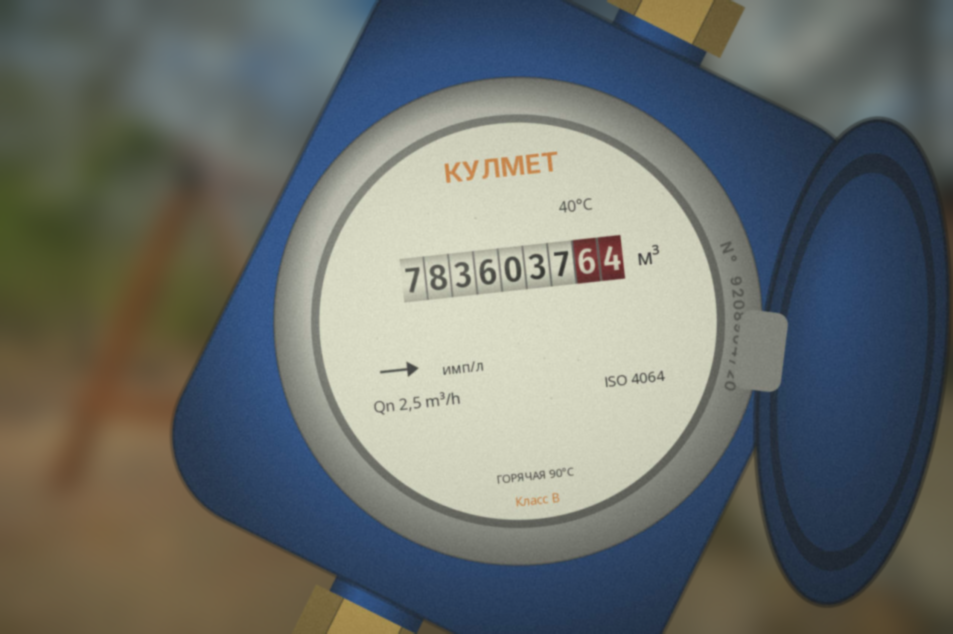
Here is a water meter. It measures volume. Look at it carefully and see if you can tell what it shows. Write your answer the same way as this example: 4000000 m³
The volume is 7836037.64 m³
